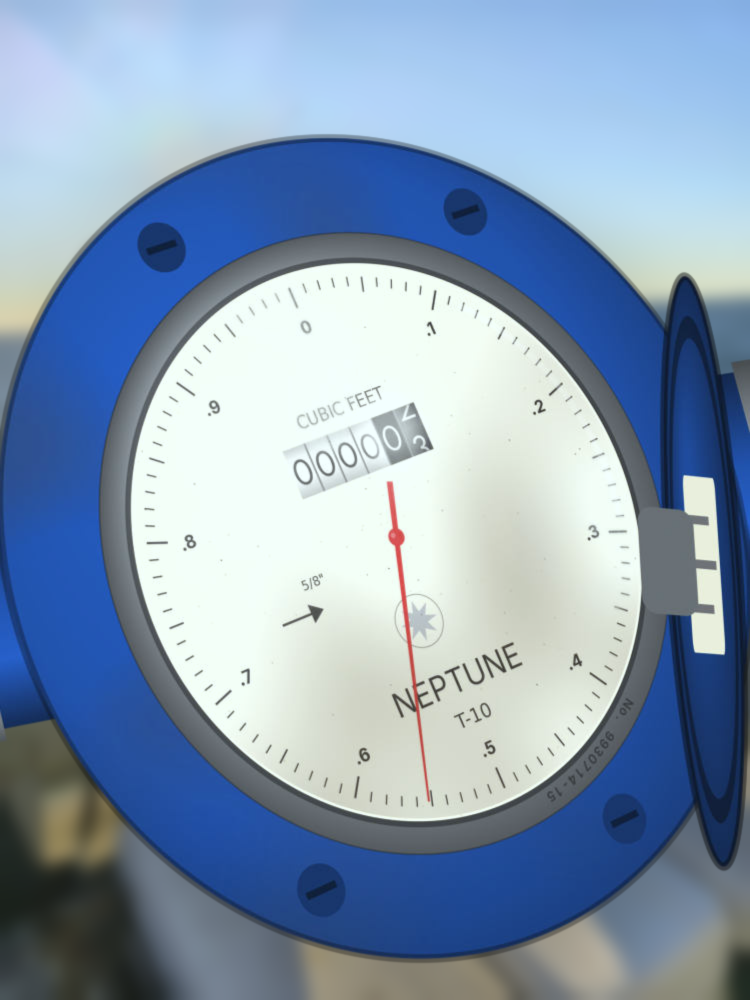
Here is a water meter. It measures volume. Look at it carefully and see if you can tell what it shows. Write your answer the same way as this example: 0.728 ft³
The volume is 2.55 ft³
